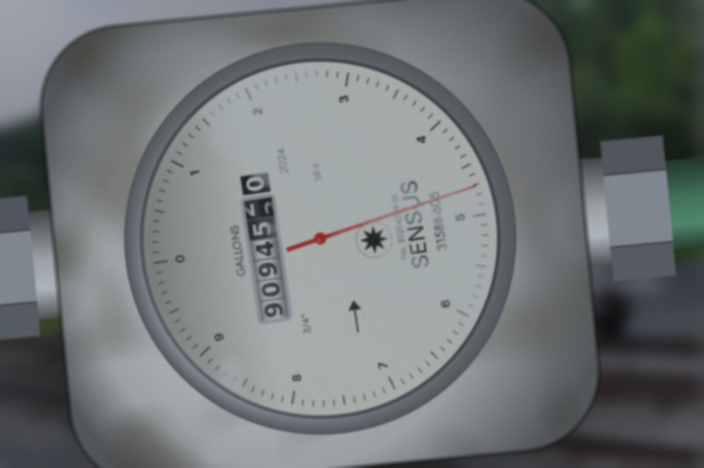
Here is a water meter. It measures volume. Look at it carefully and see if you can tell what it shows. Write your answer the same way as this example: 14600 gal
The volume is 9094524.7 gal
